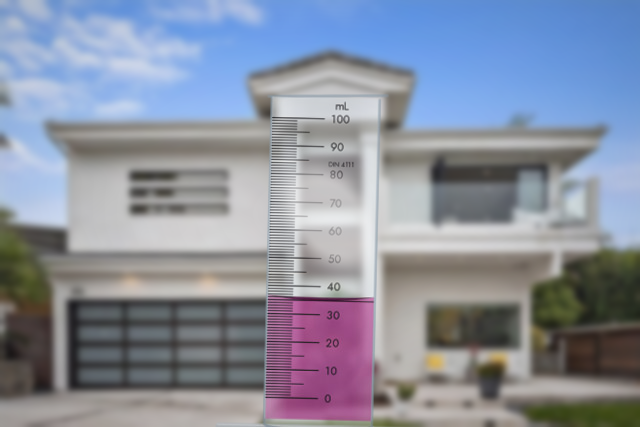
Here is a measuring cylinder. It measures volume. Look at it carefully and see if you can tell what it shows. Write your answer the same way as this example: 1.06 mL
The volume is 35 mL
